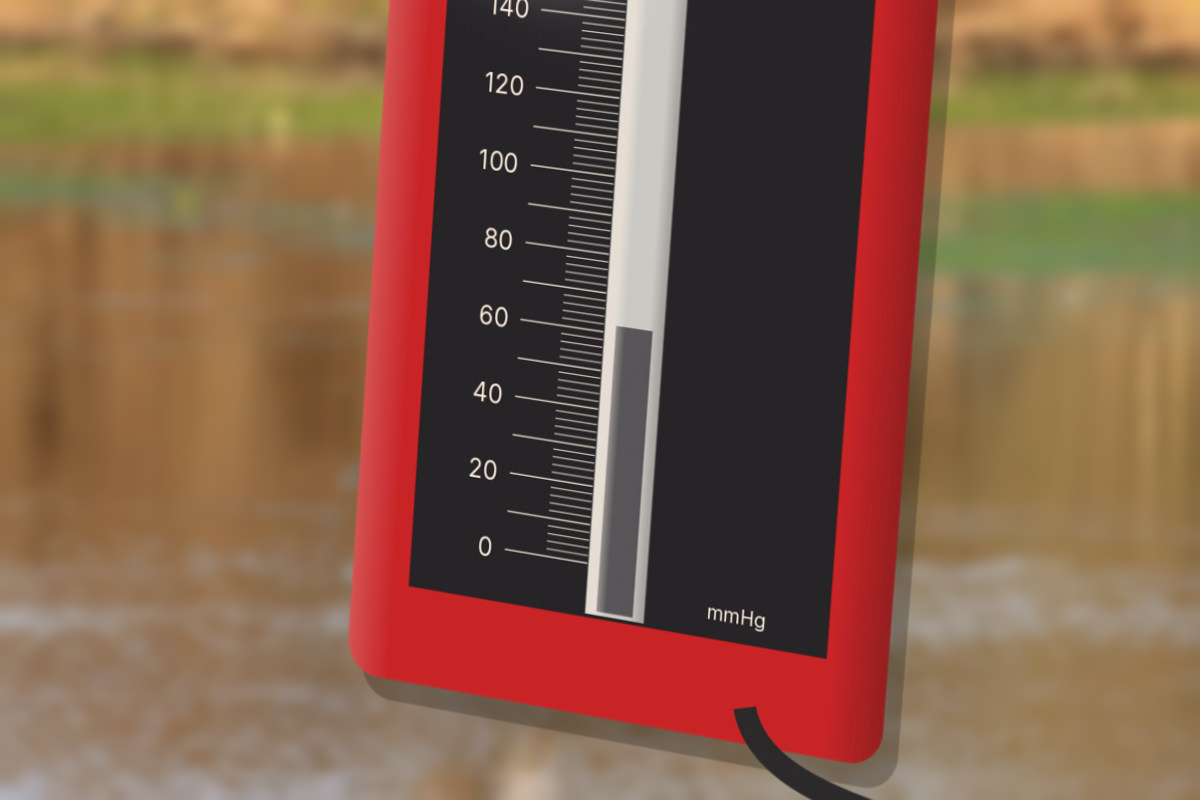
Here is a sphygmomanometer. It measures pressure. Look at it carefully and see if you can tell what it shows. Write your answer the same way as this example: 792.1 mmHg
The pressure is 62 mmHg
